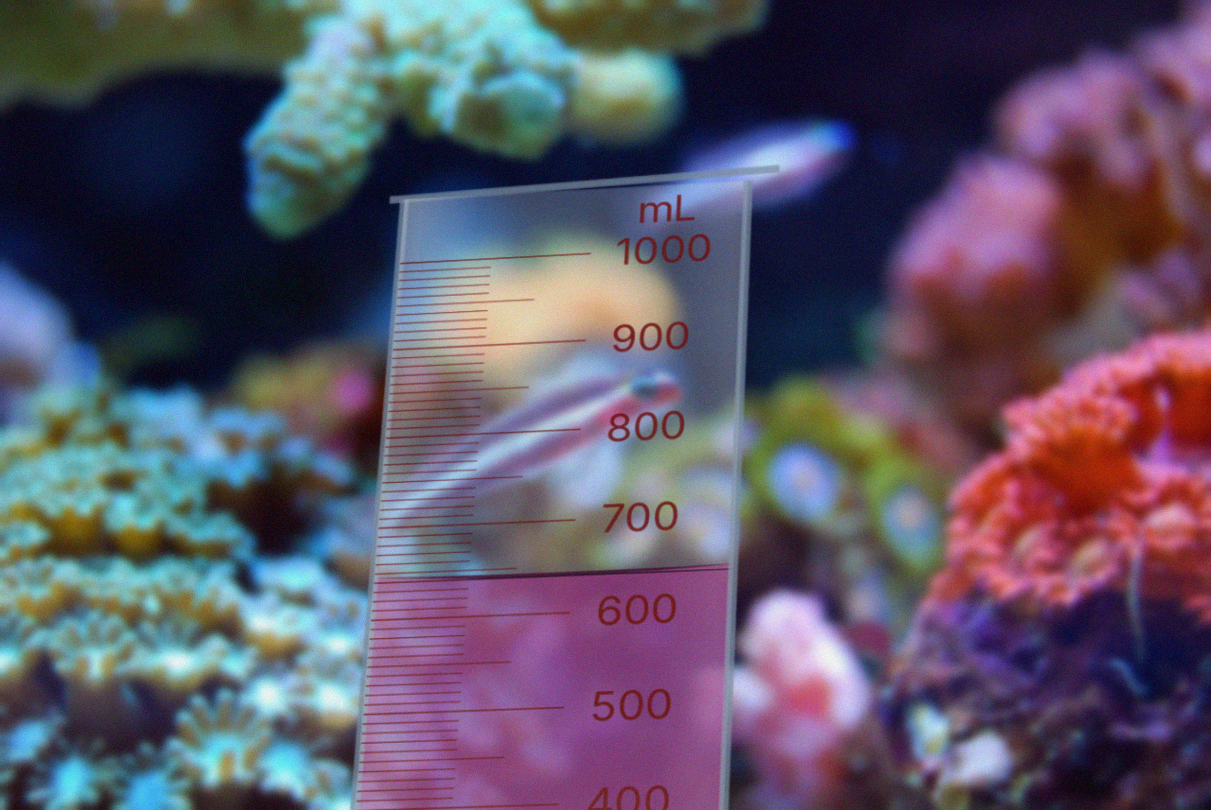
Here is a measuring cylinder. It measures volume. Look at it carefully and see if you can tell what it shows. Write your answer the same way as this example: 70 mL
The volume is 640 mL
